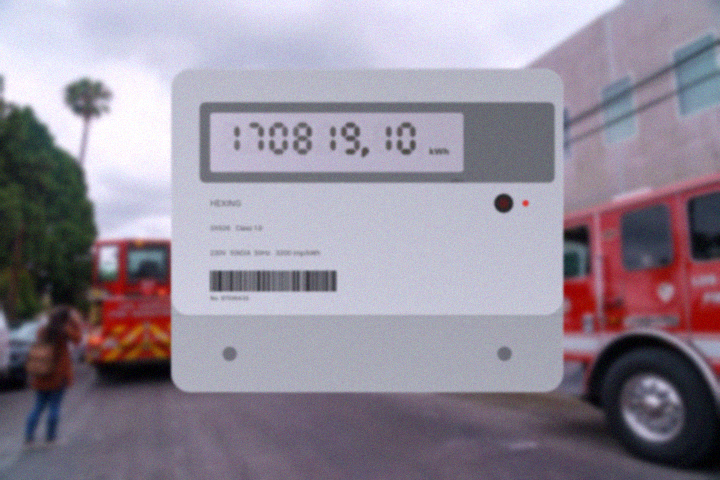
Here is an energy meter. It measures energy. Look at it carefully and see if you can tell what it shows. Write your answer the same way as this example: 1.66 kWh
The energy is 170819.10 kWh
